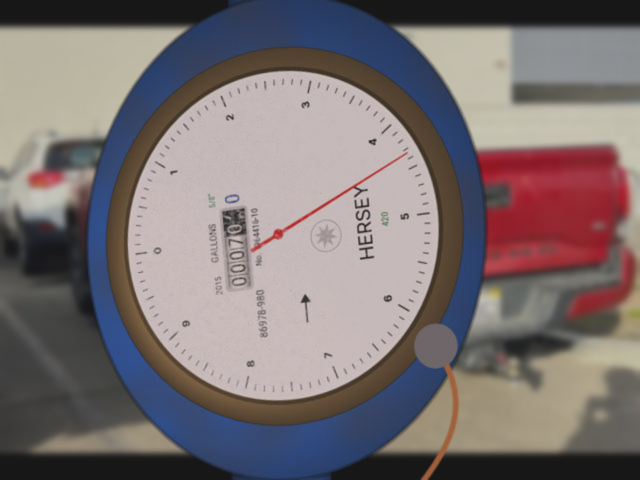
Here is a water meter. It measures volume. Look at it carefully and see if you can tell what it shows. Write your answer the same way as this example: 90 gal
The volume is 7074.3 gal
